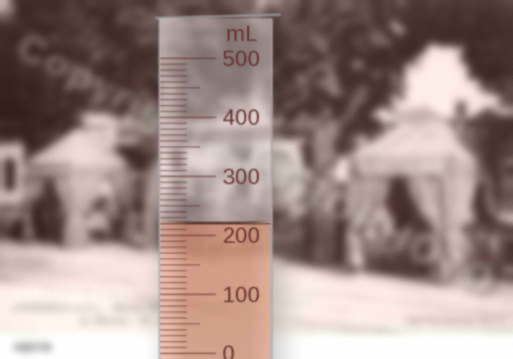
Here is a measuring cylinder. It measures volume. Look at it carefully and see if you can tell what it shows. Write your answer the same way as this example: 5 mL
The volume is 220 mL
